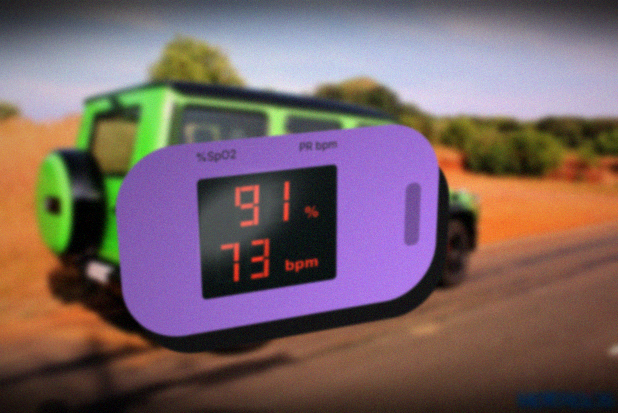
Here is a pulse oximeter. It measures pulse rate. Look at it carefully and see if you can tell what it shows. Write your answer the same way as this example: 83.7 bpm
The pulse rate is 73 bpm
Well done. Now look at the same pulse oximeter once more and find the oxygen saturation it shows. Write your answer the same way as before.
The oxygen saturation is 91 %
